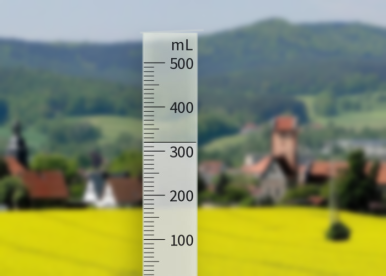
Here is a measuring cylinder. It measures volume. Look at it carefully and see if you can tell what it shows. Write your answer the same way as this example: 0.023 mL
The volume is 320 mL
